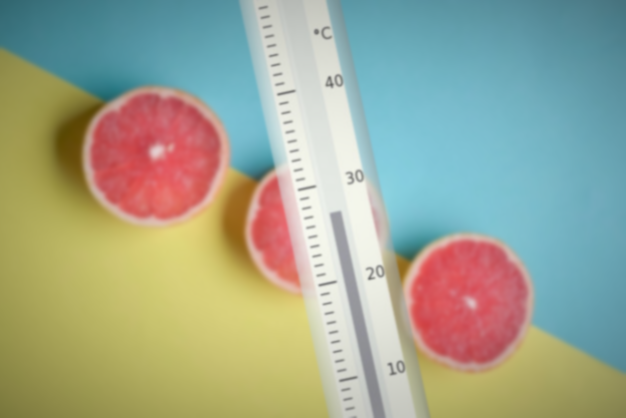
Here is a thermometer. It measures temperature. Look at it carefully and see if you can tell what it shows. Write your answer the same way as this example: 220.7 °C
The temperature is 27 °C
